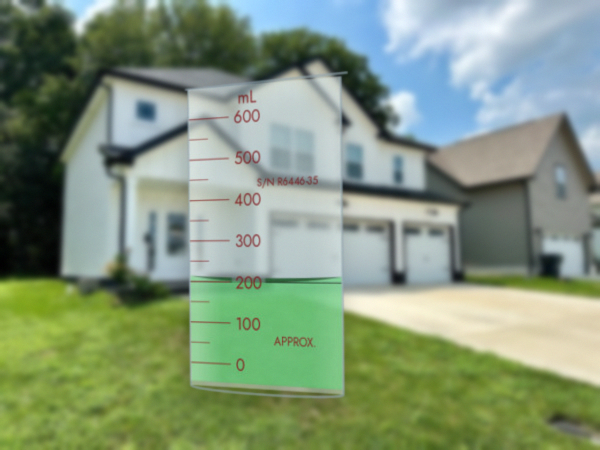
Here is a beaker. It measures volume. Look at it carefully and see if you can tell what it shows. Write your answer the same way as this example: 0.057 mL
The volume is 200 mL
